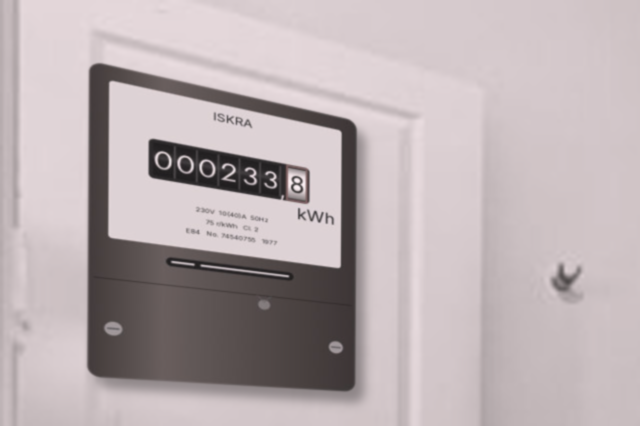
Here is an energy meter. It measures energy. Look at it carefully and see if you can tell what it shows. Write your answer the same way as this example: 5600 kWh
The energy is 233.8 kWh
